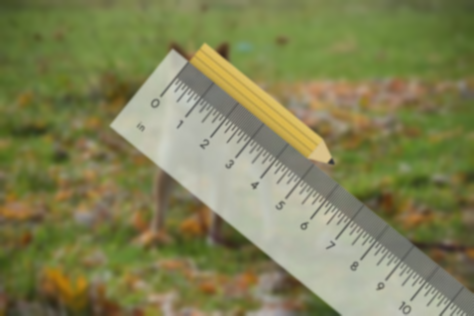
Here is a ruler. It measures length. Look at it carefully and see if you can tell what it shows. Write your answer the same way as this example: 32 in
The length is 5.5 in
